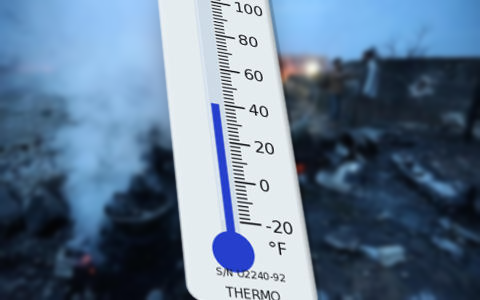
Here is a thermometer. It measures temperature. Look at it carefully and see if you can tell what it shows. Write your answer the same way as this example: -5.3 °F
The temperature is 40 °F
